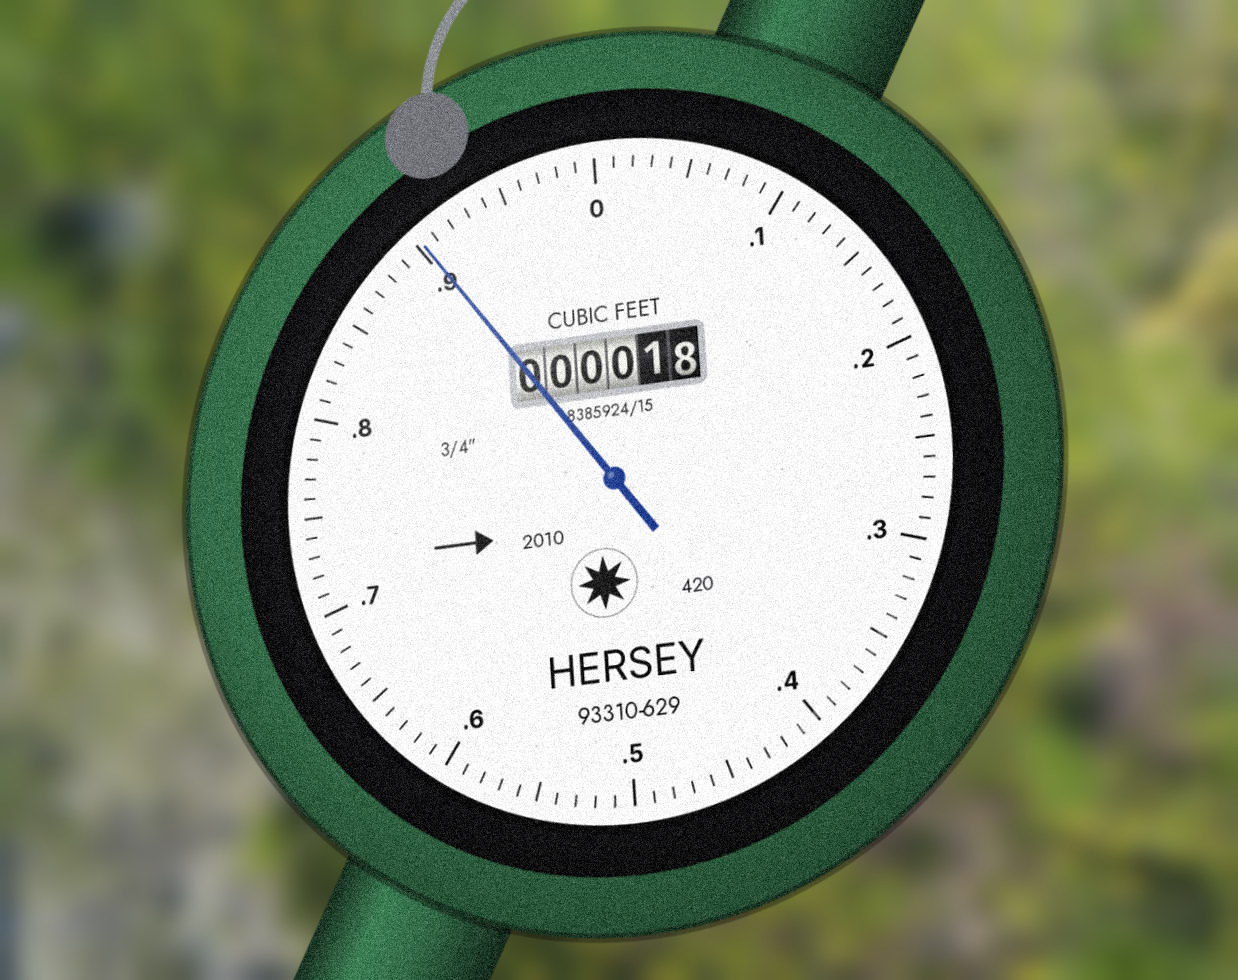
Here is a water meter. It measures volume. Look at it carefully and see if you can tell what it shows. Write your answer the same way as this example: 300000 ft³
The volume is 17.90 ft³
